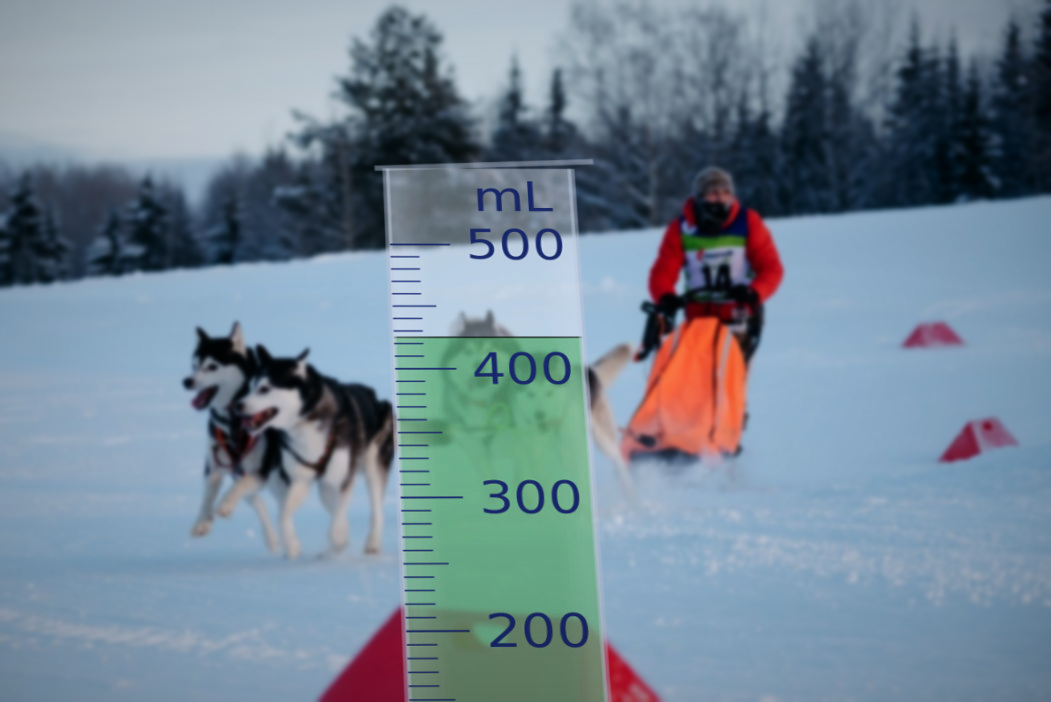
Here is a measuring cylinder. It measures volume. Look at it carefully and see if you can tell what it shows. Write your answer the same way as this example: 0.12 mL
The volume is 425 mL
